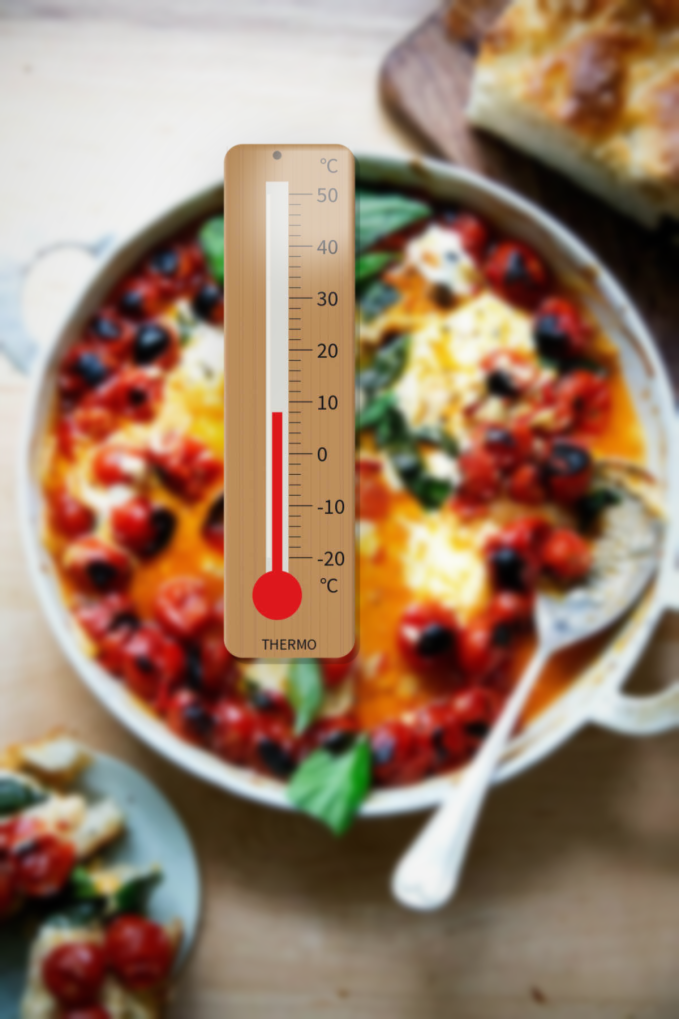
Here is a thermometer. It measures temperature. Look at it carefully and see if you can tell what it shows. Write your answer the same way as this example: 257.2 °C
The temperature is 8 °C
